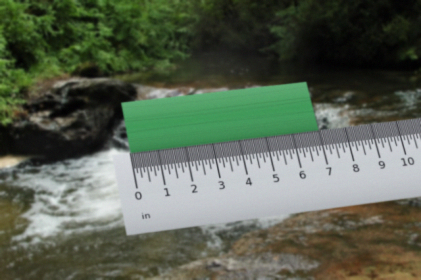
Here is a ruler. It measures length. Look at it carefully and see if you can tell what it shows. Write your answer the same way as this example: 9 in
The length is 7 in
